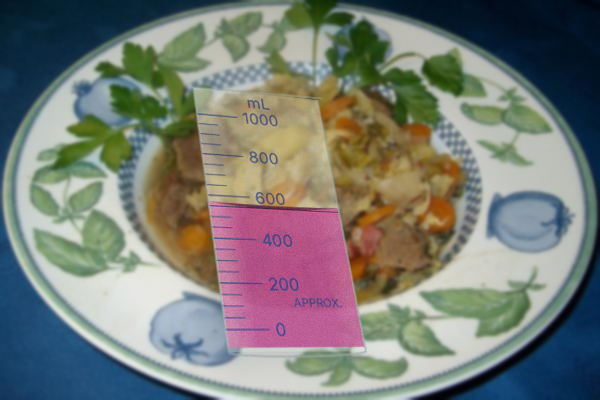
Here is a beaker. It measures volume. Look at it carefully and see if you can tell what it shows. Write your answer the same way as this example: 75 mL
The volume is 550 mL
